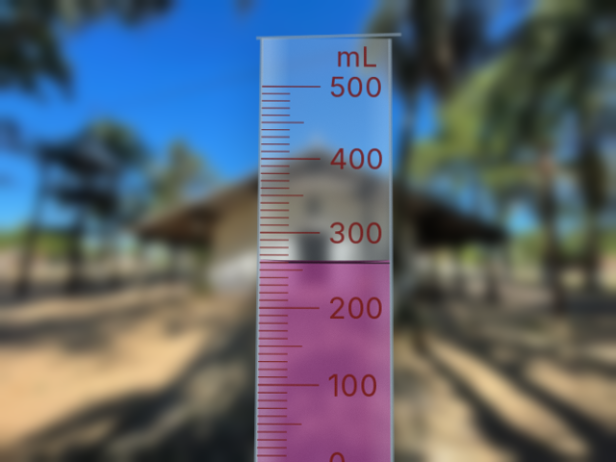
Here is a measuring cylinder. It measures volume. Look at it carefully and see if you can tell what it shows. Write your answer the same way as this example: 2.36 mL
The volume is 260 mL
